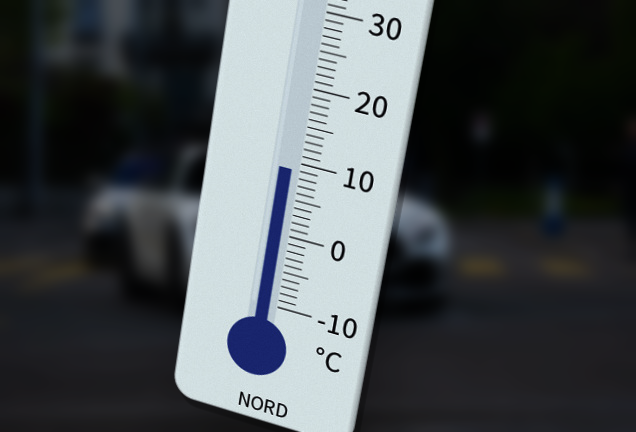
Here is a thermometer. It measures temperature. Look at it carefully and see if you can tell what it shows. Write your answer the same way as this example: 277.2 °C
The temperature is 9 °C
